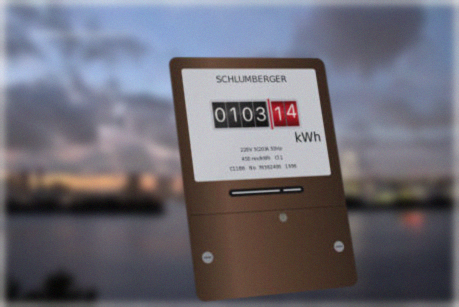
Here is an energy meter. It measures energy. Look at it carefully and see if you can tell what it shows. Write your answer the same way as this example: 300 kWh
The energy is 103.14 kWh
